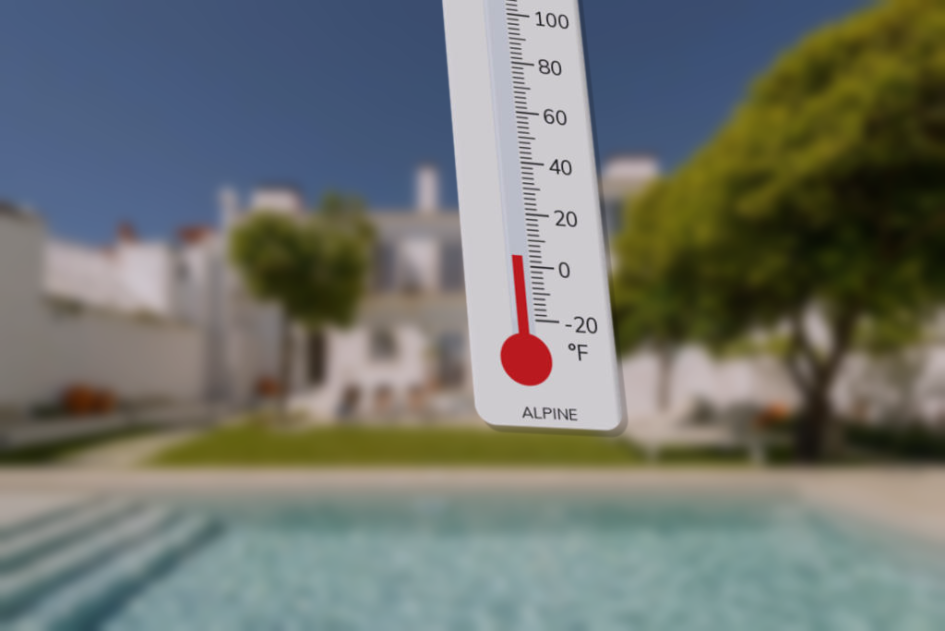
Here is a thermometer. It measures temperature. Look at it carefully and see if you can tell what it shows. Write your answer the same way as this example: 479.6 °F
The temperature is 4 °F
